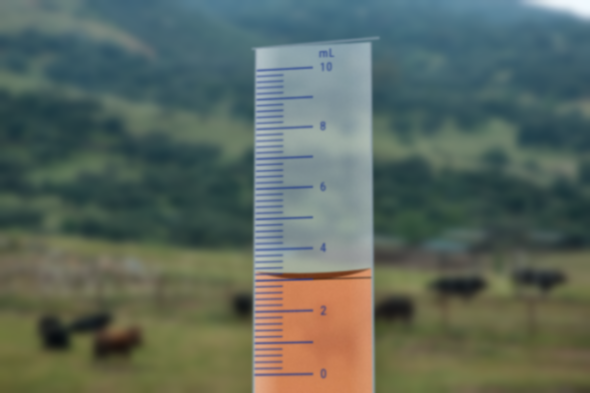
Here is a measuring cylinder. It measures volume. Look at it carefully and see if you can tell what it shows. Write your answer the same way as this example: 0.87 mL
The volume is 3 mL
